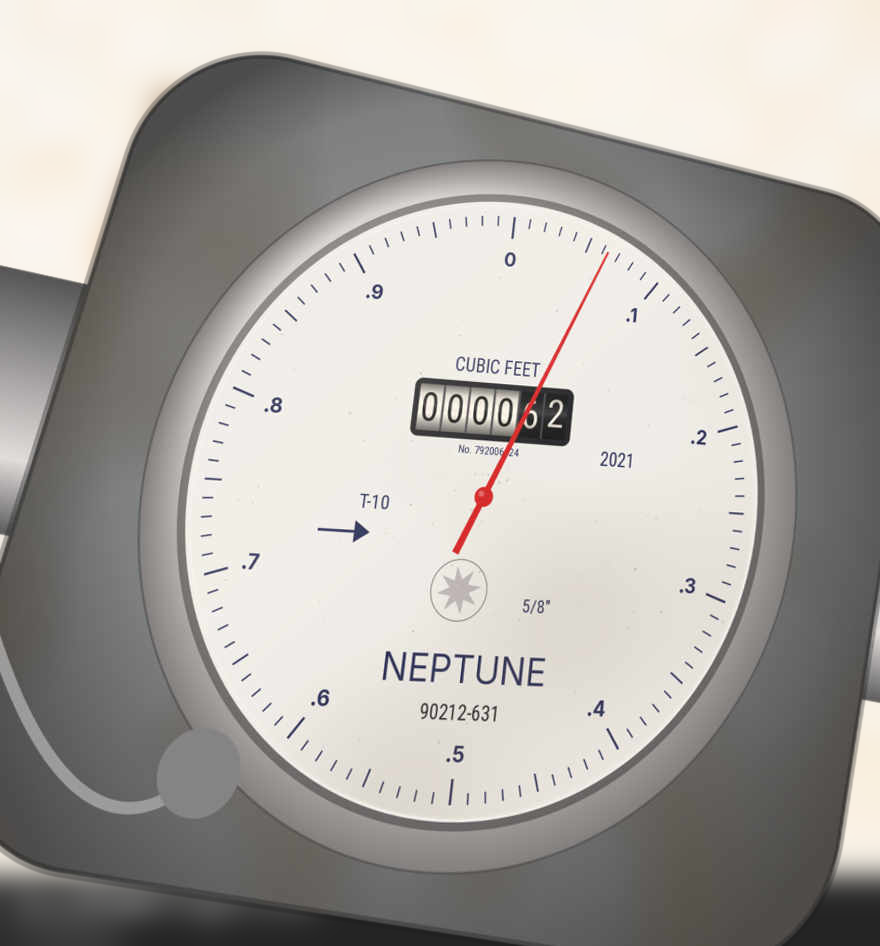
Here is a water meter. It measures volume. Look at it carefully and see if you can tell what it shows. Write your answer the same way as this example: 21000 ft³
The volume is 62.06 ft³
